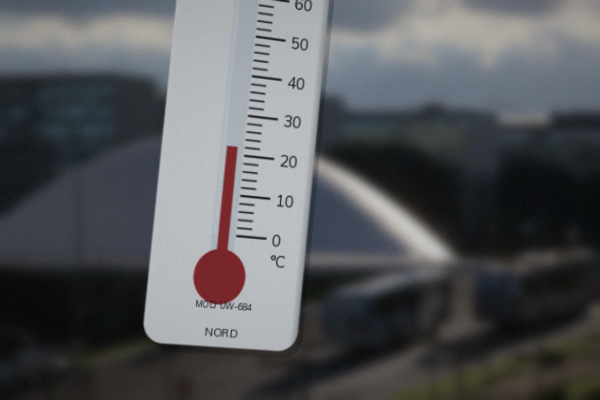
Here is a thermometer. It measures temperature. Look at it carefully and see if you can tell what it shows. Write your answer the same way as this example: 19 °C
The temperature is 22 °C
